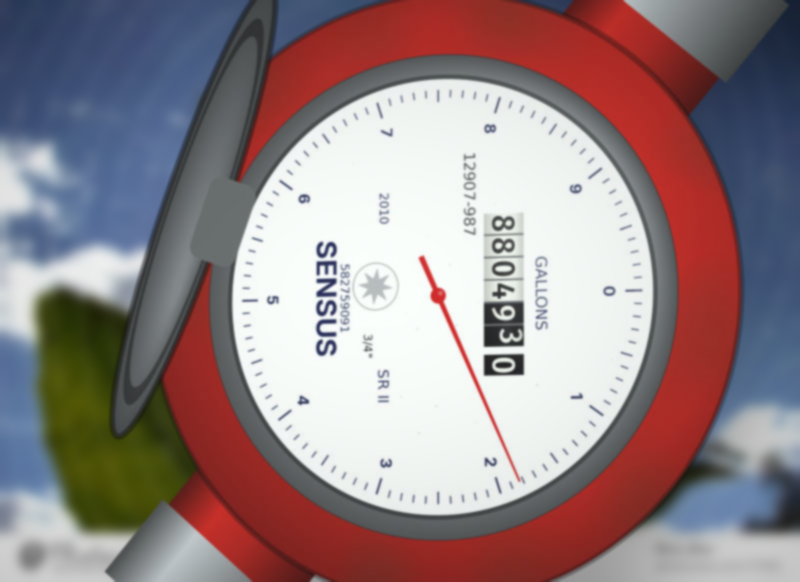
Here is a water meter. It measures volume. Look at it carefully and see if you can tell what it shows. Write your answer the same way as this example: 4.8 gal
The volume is 8804931.8 gal
